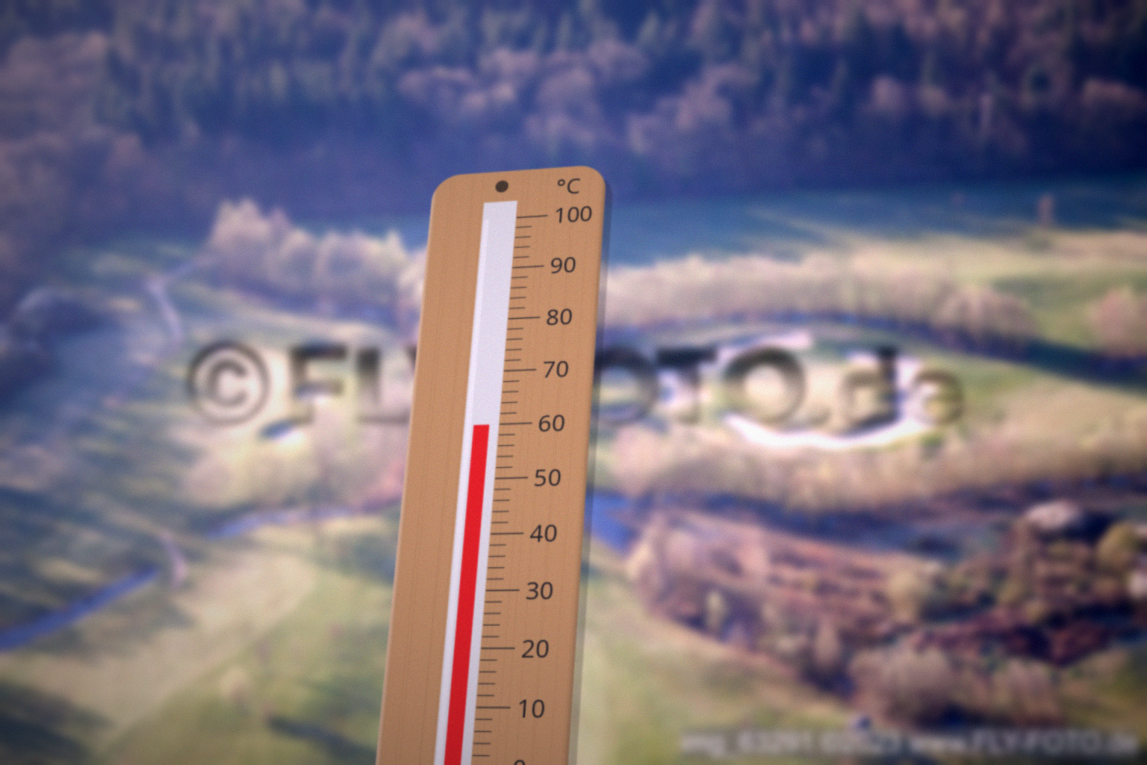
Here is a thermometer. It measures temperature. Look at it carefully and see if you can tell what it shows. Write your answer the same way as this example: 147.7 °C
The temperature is 60 °C
